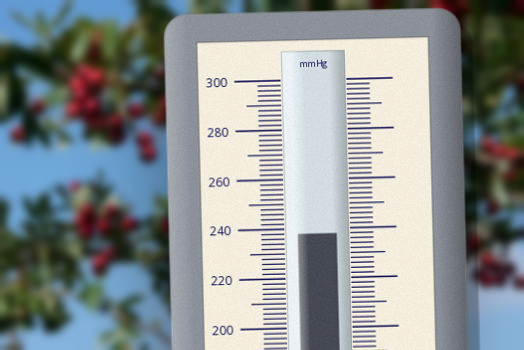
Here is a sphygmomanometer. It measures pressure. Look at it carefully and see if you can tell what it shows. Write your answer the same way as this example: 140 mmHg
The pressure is 238 mmHg
